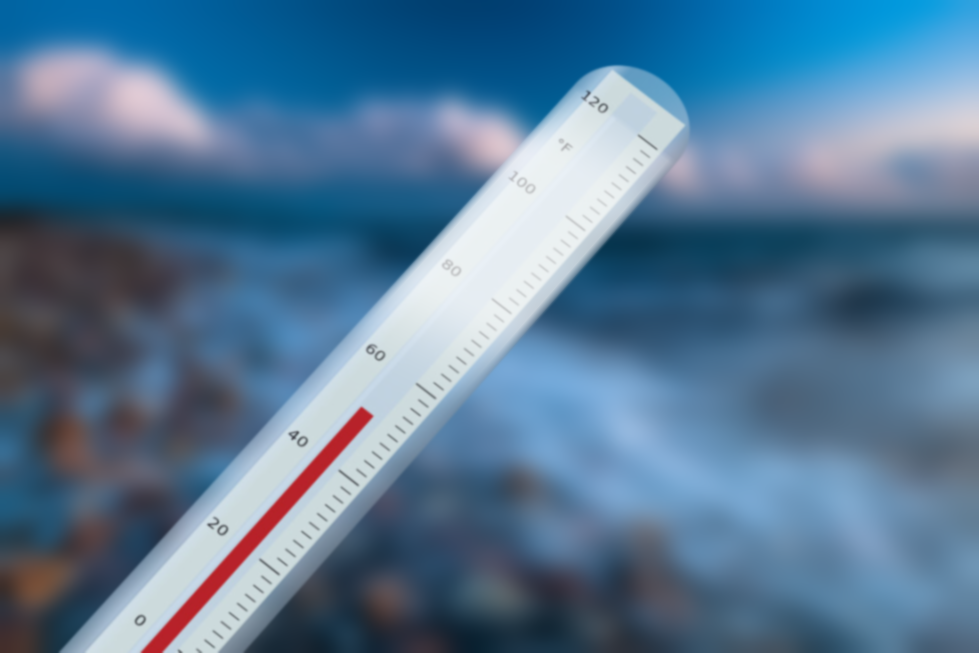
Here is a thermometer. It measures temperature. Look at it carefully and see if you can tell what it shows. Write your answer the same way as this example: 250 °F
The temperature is 51 °F
